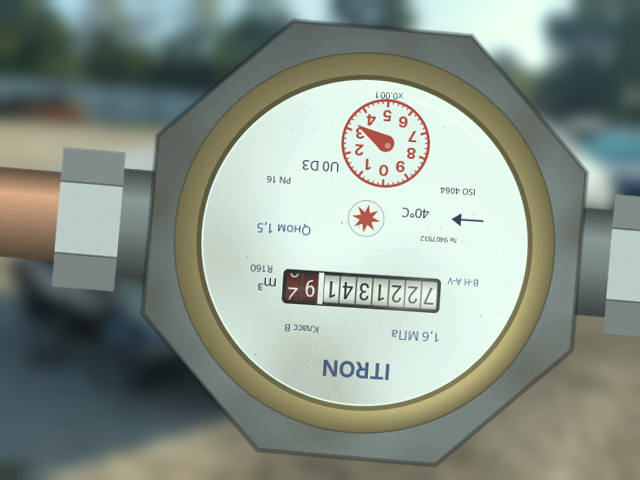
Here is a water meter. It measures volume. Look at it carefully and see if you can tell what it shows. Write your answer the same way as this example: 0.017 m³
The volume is 7221341.923 m³
